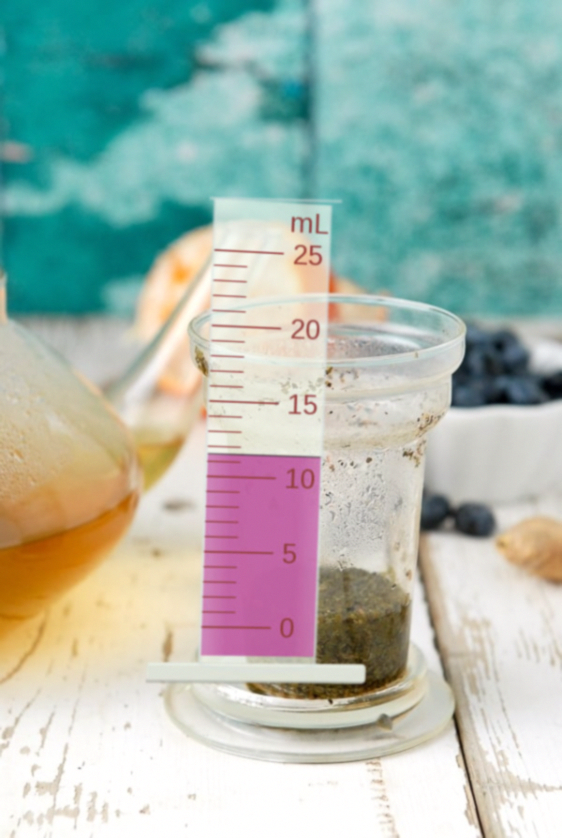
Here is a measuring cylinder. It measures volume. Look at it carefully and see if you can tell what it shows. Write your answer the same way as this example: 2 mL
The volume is 11.5 mL
